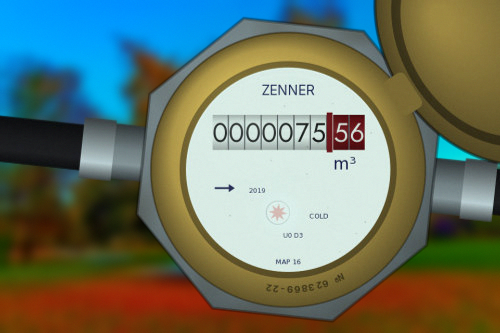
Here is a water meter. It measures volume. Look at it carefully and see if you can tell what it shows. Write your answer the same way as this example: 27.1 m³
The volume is 75.56 m³
